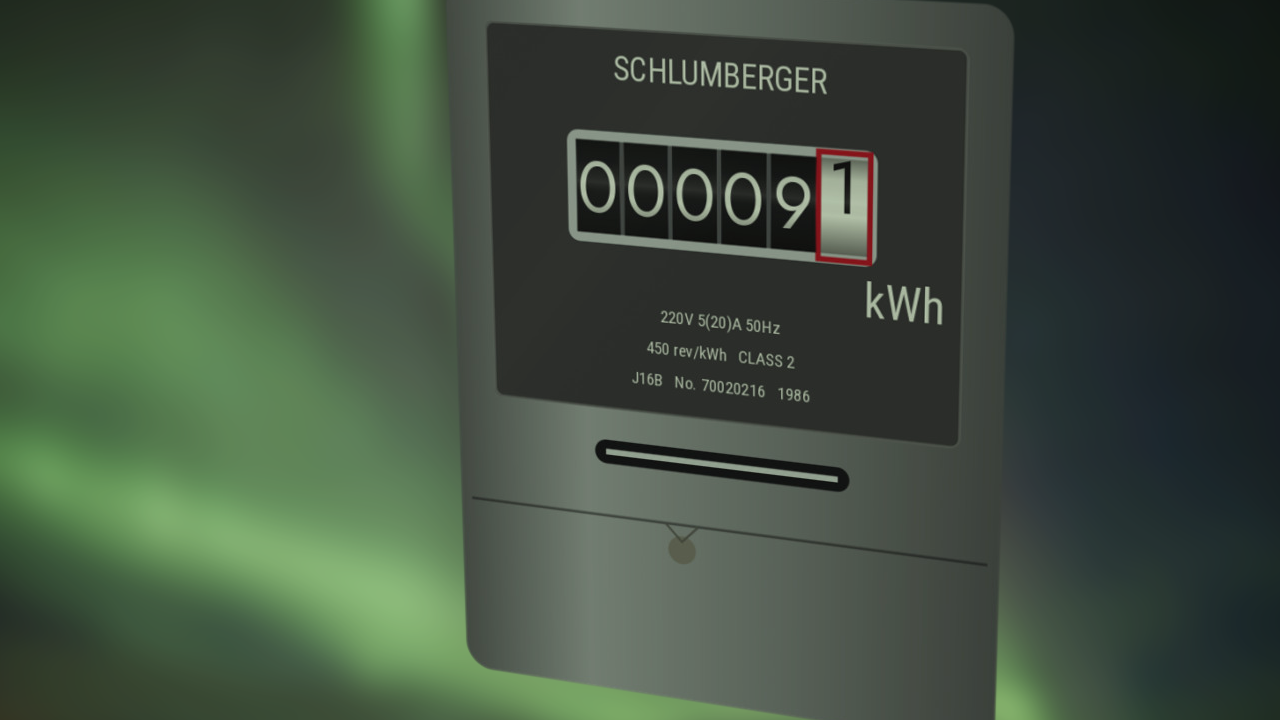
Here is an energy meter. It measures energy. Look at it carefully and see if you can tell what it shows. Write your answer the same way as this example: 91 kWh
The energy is 9.1 kWh
